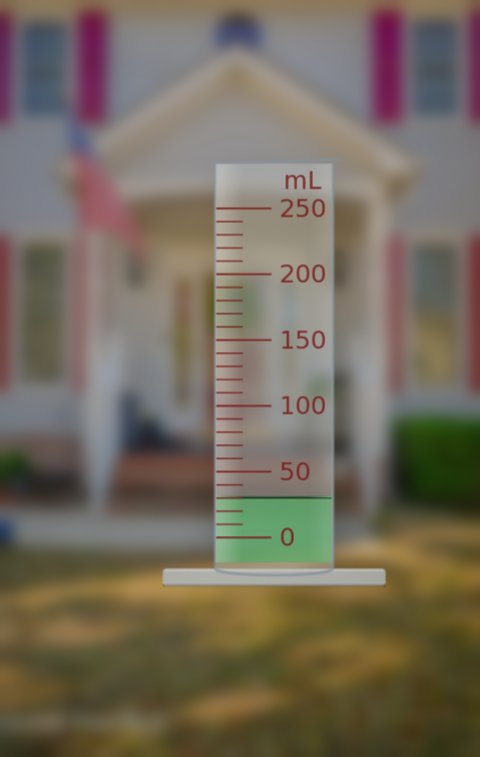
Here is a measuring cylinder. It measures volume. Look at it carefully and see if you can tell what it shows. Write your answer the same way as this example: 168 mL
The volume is 30 mL
